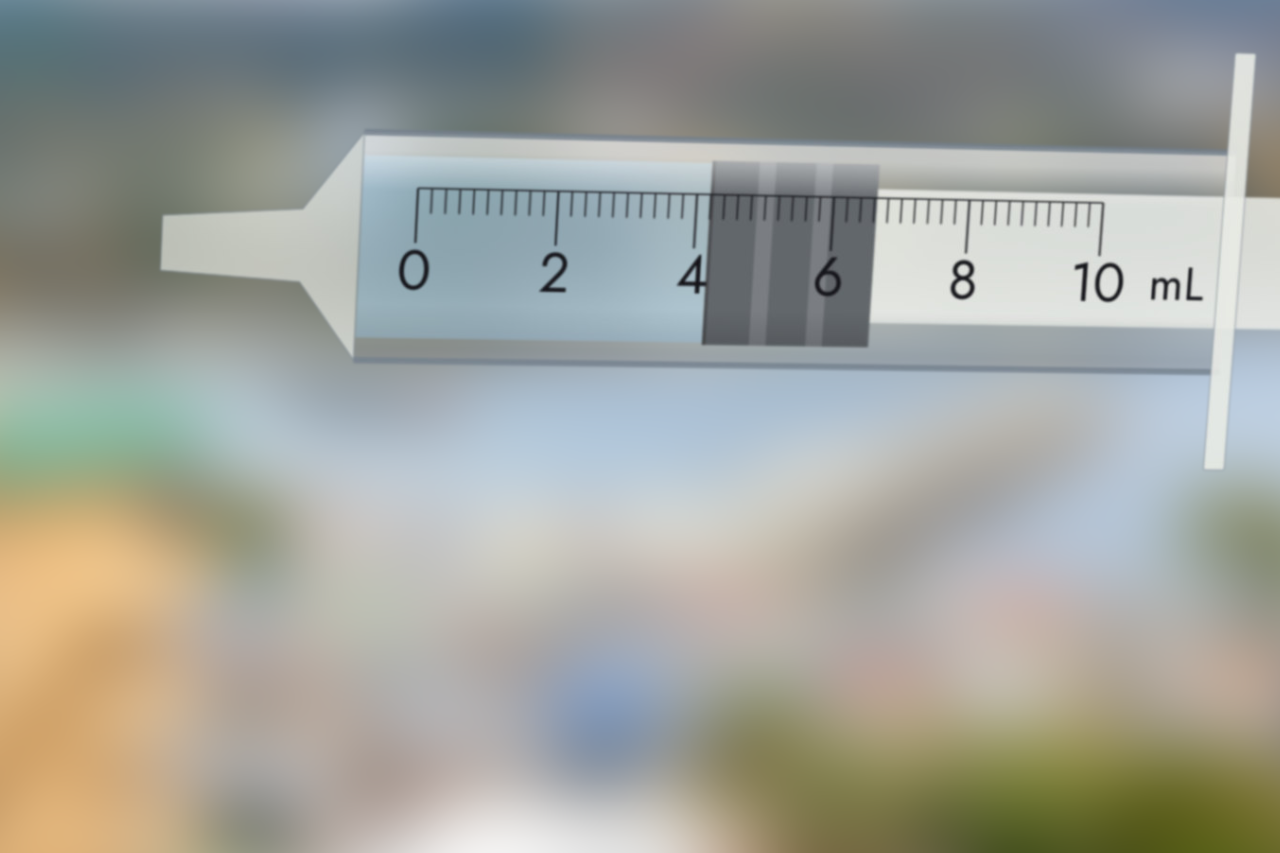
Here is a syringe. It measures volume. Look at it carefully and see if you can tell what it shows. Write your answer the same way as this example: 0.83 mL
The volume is 4.2 mL
